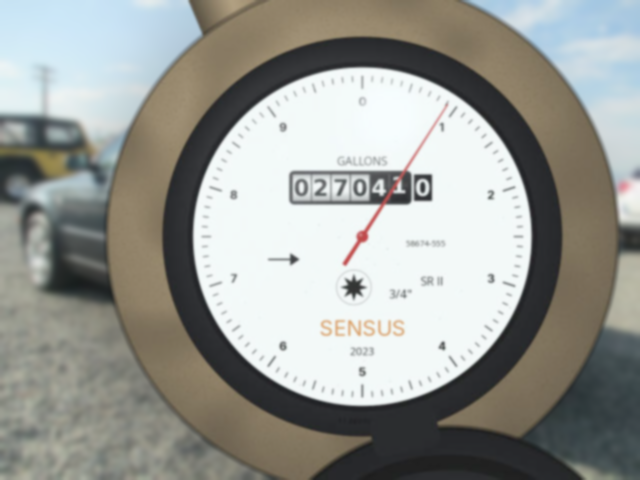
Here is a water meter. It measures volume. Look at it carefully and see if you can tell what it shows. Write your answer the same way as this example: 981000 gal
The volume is 270410.9 gal
